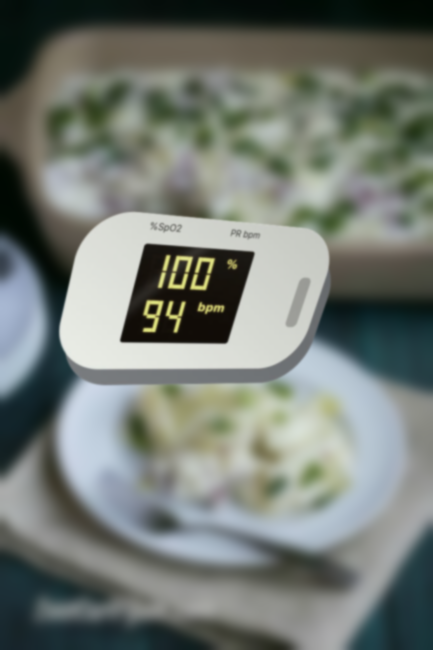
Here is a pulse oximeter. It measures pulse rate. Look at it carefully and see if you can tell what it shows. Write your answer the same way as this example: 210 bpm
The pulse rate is 94 bpm
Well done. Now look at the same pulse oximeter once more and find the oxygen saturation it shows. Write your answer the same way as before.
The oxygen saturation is 100 %
